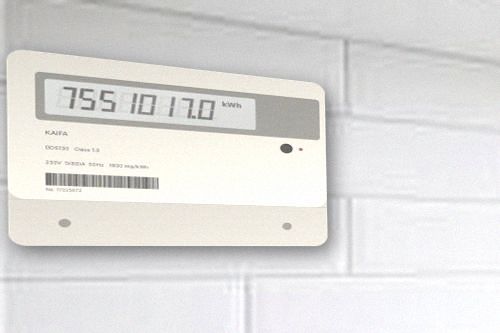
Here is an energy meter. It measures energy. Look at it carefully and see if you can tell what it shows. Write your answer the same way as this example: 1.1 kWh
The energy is 7551017.0 kWh
